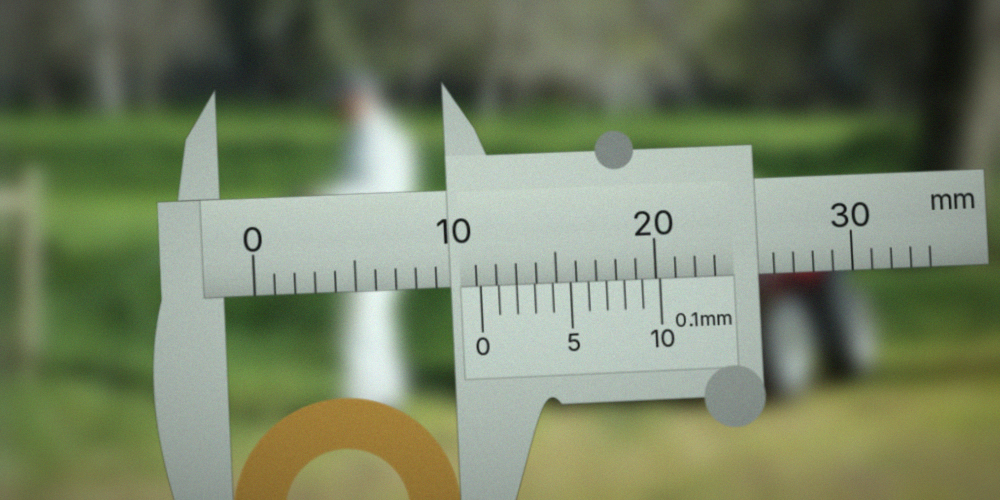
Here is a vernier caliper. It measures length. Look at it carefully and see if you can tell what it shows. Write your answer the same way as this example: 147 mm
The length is 11.2 mm
